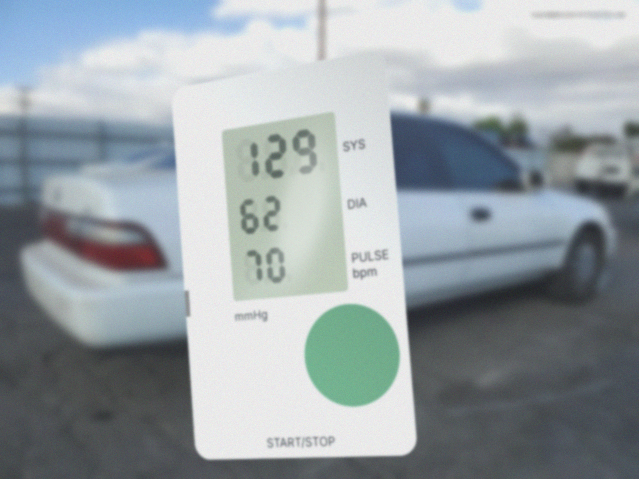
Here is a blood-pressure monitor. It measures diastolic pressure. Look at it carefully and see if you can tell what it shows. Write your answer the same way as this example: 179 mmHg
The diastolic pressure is 62 mmHg
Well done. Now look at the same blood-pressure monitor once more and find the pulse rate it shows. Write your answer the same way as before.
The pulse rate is 70 bpm
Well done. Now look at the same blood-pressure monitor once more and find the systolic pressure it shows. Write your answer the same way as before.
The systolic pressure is 129 mmHg
